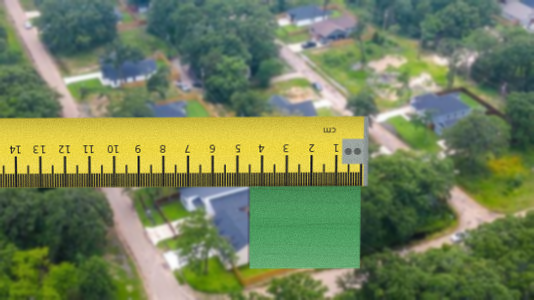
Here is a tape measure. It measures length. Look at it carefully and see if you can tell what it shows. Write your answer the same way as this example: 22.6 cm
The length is 4.5 cm
